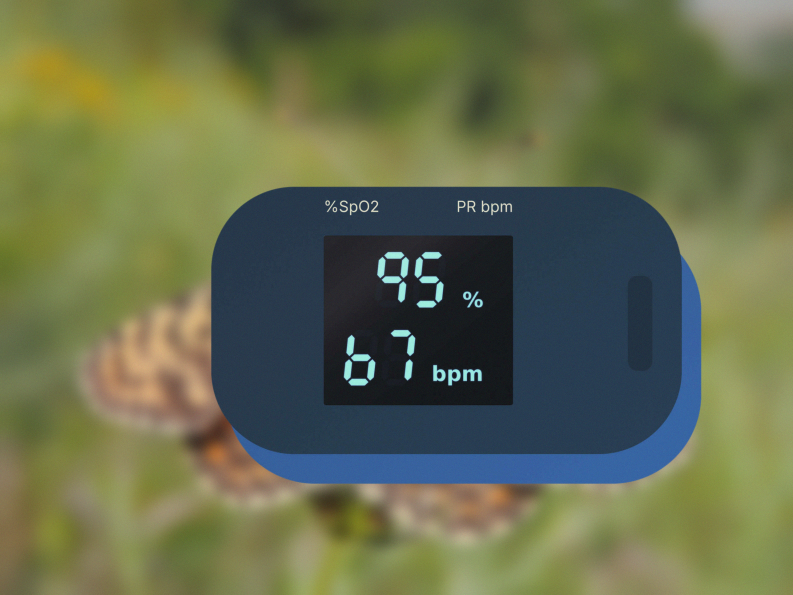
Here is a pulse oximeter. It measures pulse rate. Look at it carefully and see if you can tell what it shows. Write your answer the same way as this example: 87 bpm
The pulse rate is 67 bpm
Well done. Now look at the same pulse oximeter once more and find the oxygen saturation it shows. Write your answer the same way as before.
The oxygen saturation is 95 %
